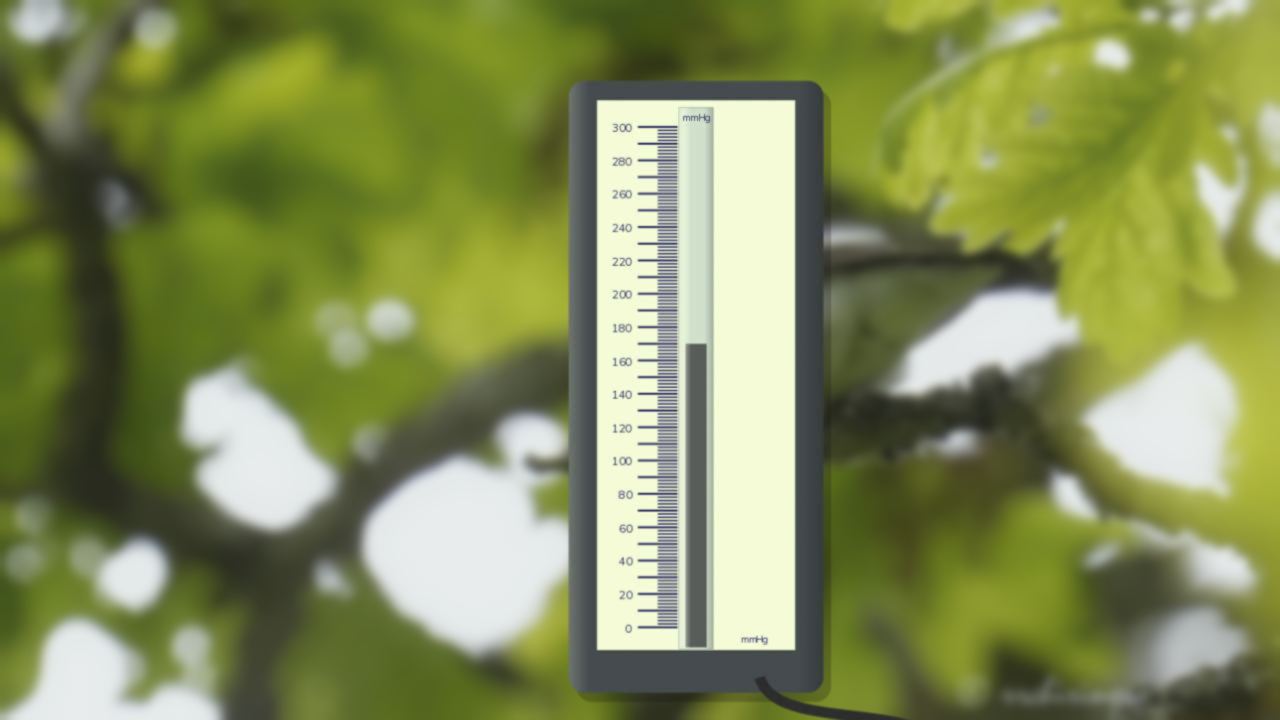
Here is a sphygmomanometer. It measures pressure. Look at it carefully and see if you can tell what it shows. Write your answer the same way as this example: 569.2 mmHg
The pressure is 170 mmHg
